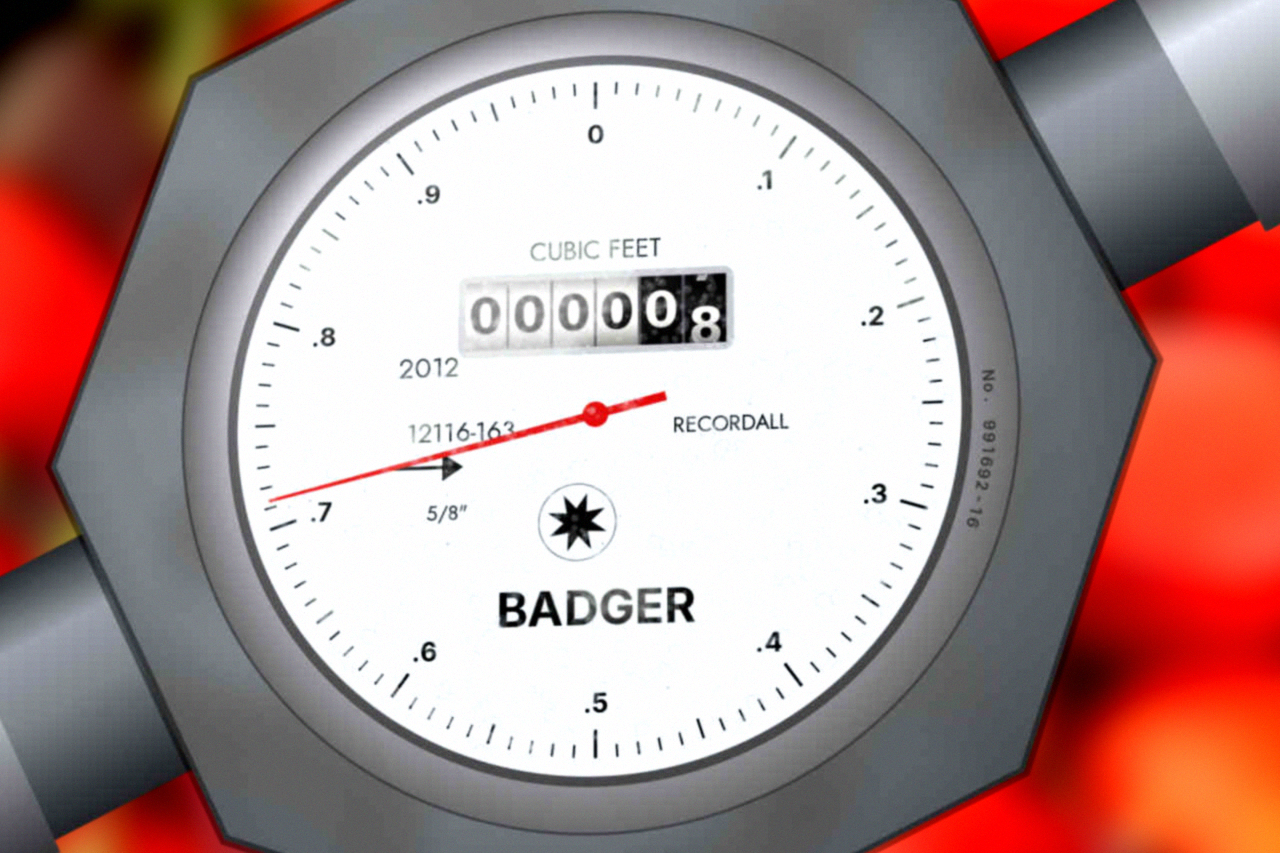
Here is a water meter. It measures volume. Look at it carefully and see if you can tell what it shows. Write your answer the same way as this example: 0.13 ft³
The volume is 7.71 ft³
